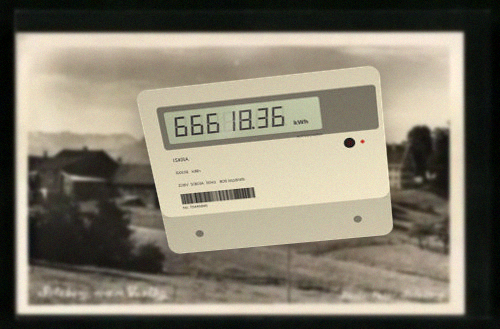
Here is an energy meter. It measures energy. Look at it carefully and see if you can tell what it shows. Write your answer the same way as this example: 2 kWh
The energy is 66618.36 kWh
